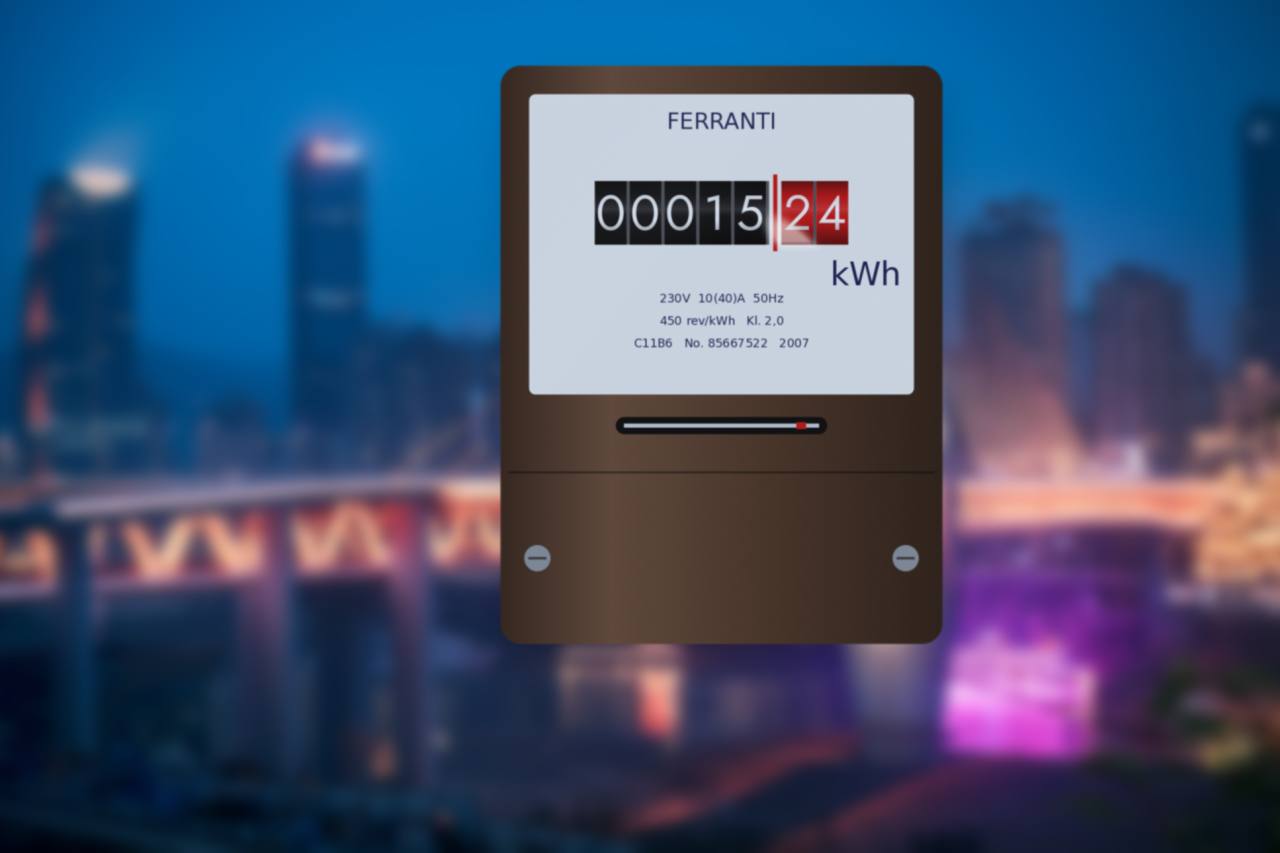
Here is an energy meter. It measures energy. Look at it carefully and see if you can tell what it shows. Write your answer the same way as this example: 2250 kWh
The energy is 15.24 kWh
